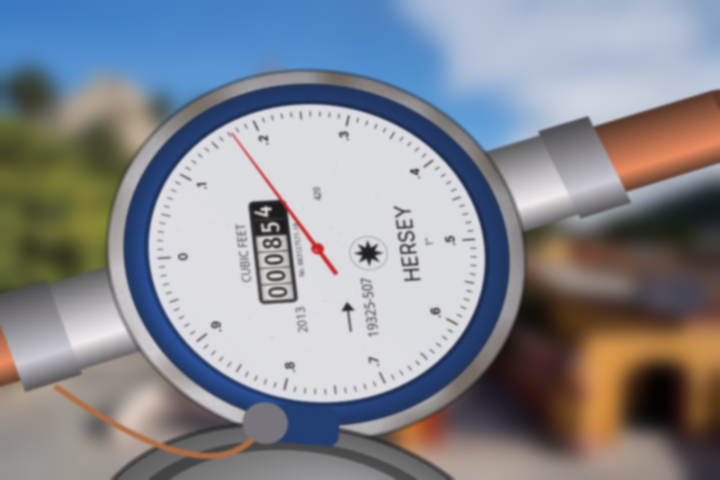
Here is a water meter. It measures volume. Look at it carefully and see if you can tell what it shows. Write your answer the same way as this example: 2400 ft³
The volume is 854.17 ft³
